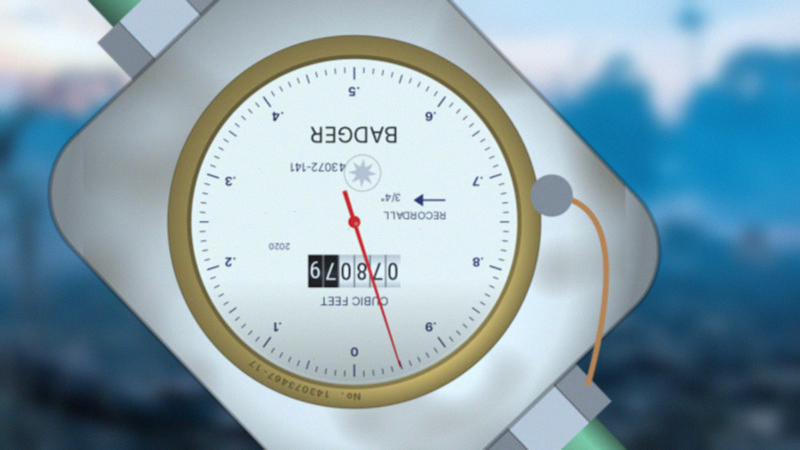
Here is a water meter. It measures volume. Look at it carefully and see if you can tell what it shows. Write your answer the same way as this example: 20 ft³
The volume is 78078.95 ft³
